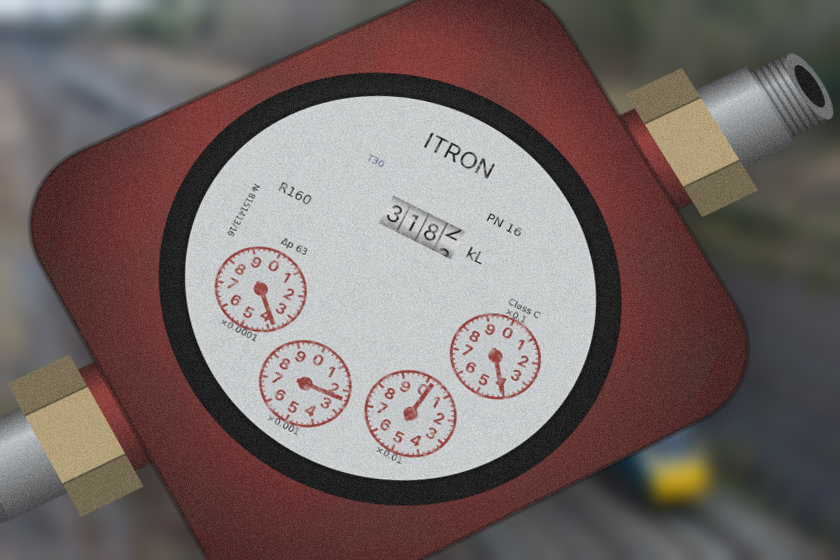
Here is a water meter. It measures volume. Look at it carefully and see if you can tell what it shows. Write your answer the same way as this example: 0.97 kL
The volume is 3182.4023 kL
